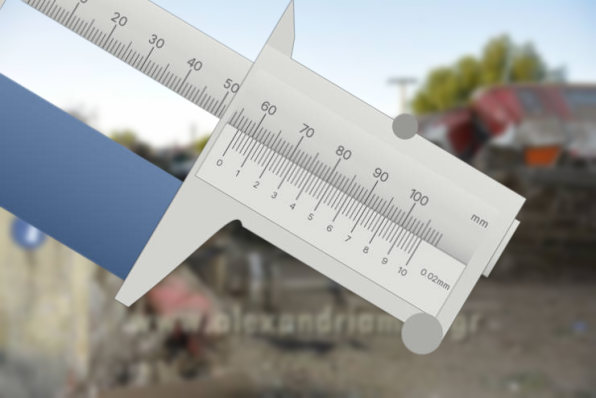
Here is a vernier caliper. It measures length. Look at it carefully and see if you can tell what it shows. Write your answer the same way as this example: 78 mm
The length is 56.5 mm
